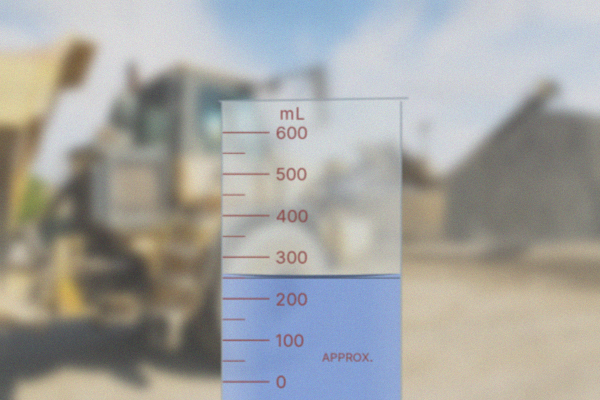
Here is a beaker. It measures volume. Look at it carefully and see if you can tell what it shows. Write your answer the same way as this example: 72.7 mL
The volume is 250 mL
